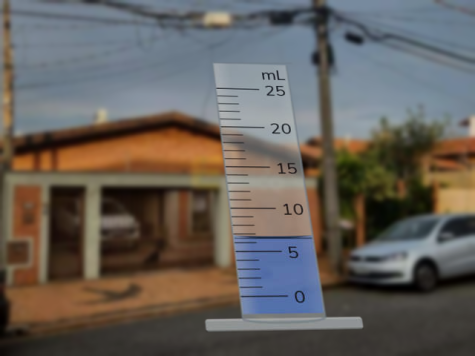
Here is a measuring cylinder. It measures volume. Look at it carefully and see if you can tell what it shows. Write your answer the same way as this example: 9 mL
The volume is 6.5 mL
